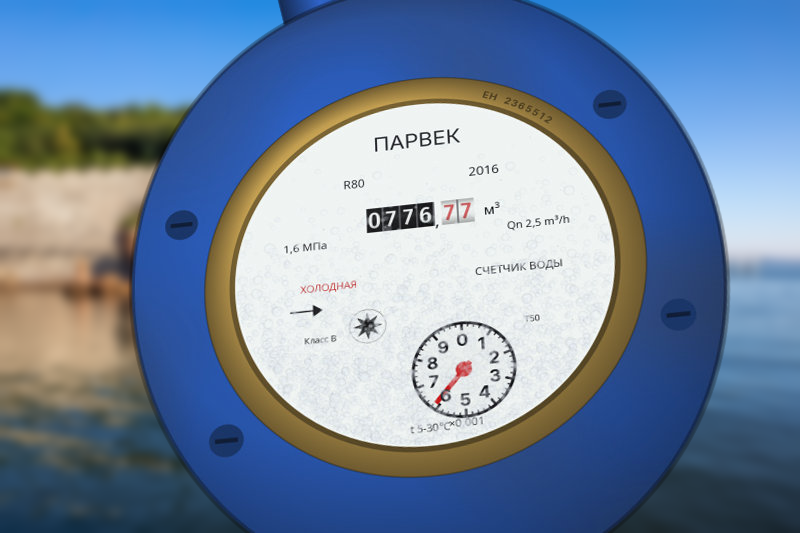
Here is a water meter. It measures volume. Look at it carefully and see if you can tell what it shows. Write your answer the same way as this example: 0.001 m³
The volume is 776.776 m³
